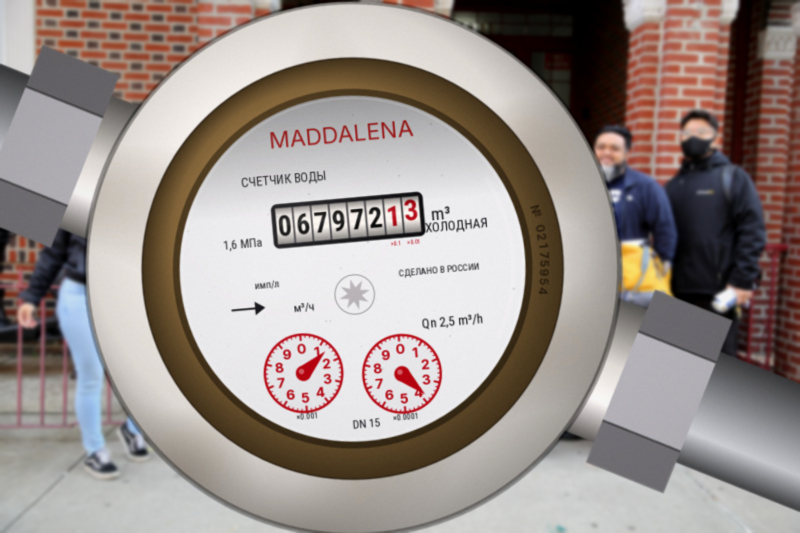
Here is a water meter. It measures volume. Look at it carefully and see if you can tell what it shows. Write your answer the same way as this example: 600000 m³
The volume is 67972.1313 m³
